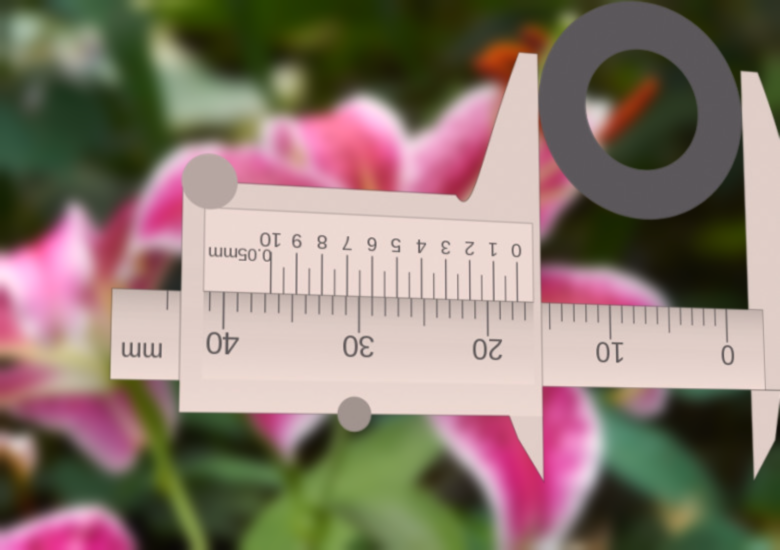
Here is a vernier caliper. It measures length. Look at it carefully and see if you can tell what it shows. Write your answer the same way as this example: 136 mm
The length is 17.6 mm
